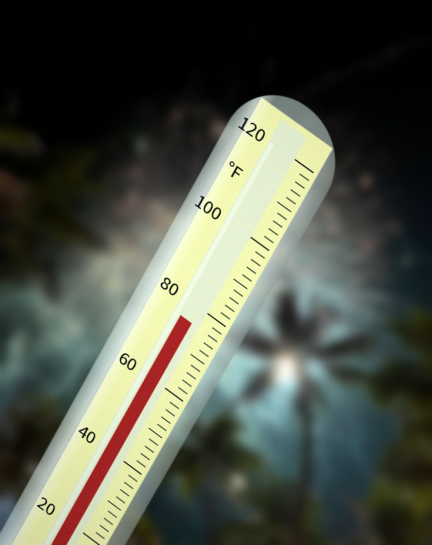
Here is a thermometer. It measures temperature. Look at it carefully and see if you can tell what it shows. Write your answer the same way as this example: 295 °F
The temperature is 76 °F
